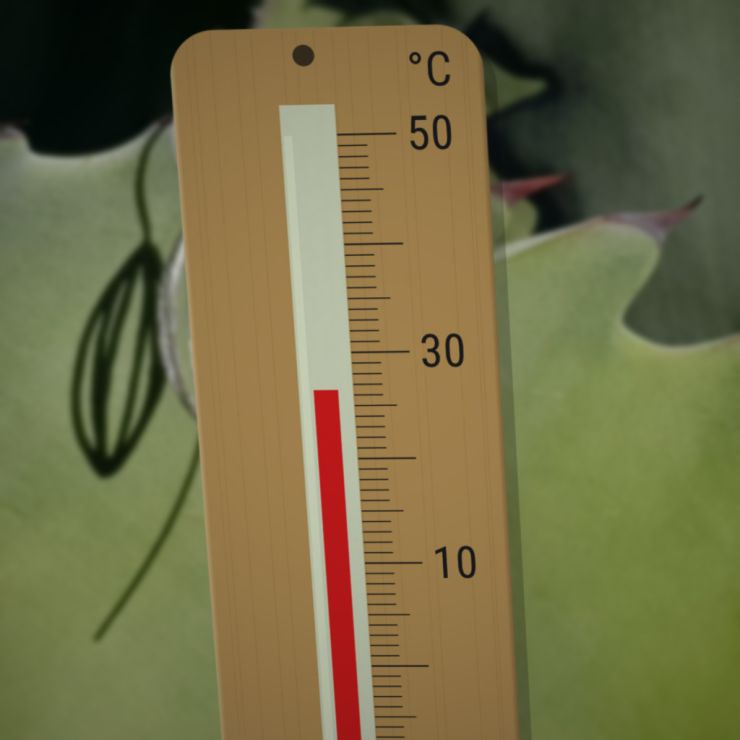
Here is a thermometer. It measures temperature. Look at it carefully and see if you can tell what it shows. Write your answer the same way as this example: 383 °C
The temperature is 26.5 °C
